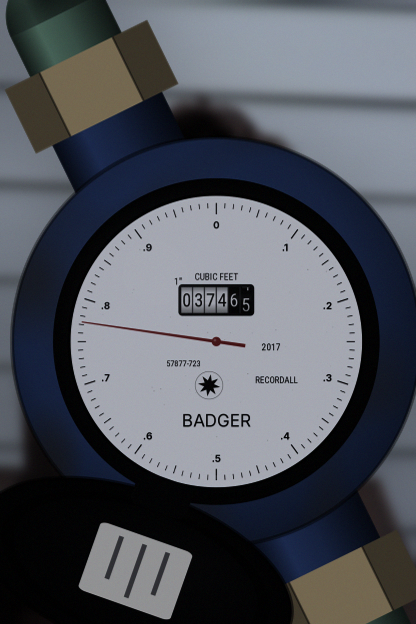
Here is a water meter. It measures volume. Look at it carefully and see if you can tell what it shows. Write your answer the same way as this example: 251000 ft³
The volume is 37464.77 ft³
